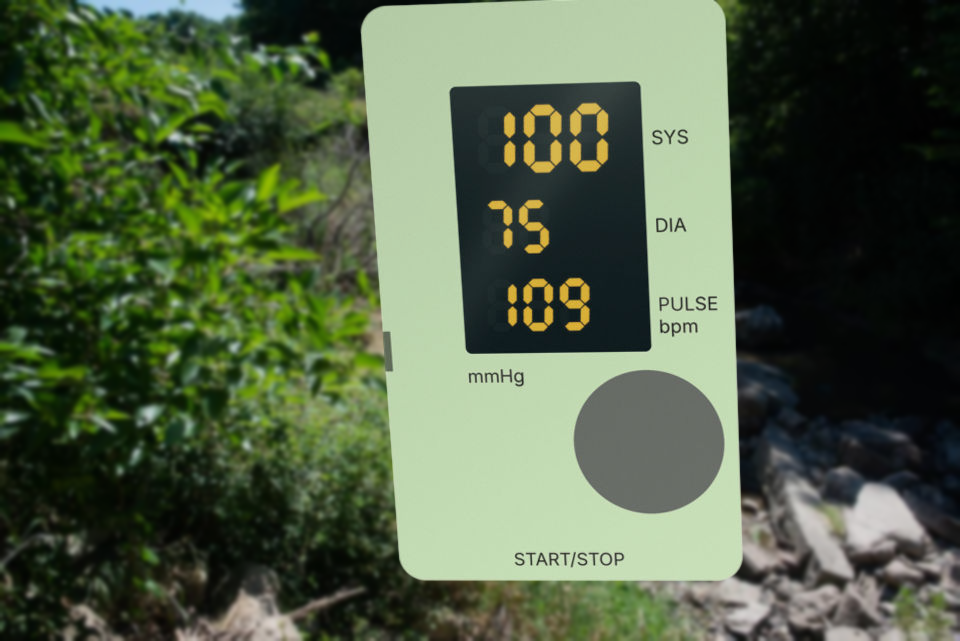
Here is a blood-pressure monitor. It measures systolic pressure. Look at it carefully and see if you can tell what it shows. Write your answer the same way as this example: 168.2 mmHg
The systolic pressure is 100 mmHg
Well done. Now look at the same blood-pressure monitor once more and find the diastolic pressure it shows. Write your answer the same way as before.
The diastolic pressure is 75 mmHg
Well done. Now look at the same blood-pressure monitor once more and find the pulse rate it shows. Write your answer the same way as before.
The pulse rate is 109 bpm
